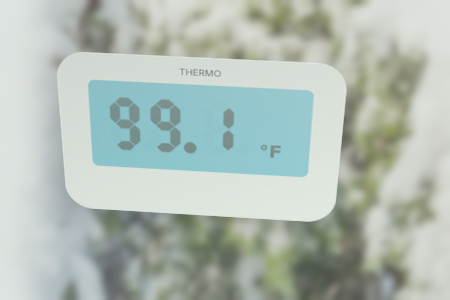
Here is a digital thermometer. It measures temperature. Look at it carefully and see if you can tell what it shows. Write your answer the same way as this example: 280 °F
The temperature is 99.1 °F
